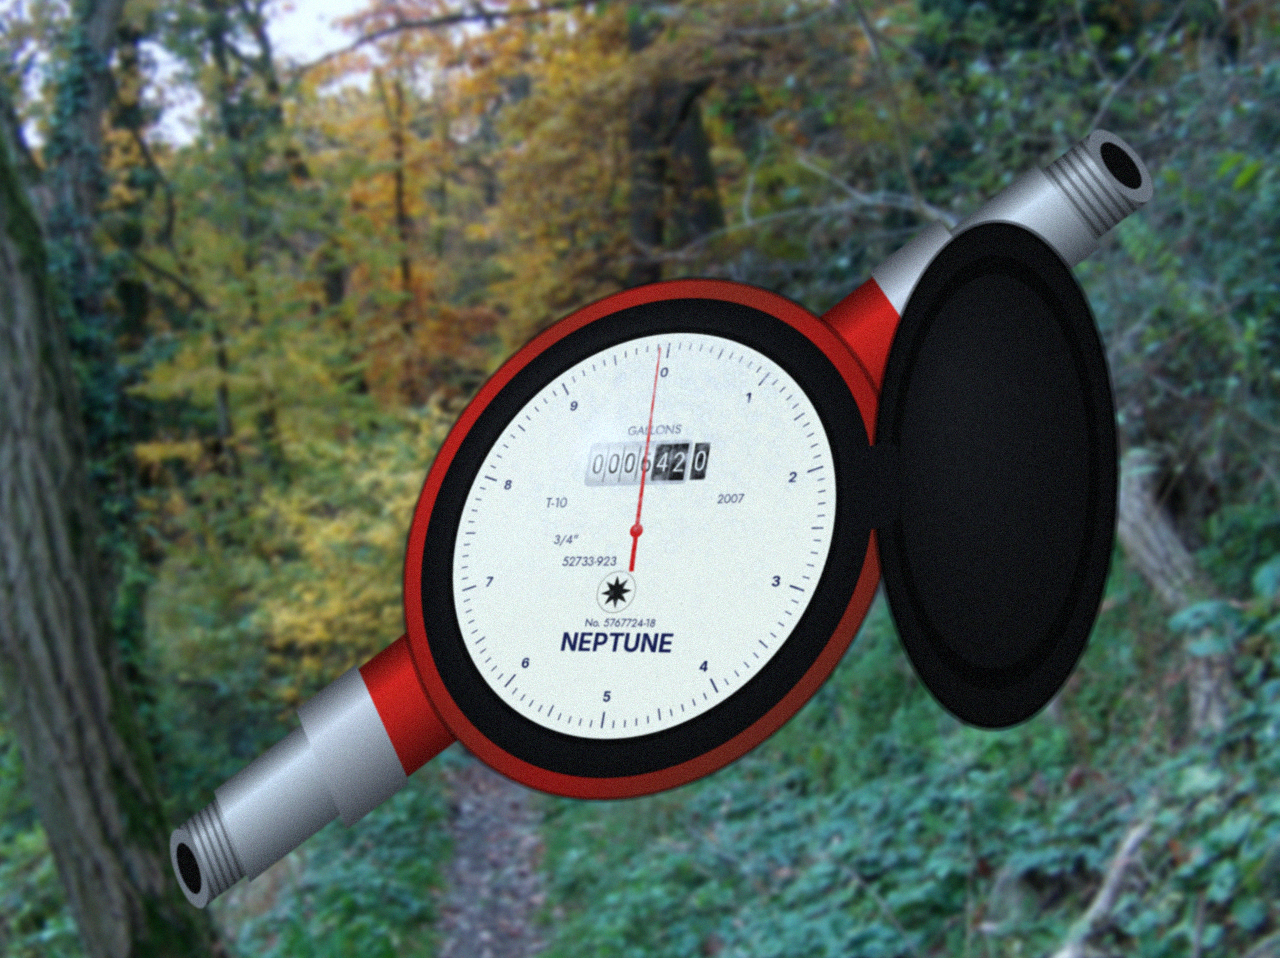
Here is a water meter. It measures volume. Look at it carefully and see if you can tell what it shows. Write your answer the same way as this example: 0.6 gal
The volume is 6419.9 gal
